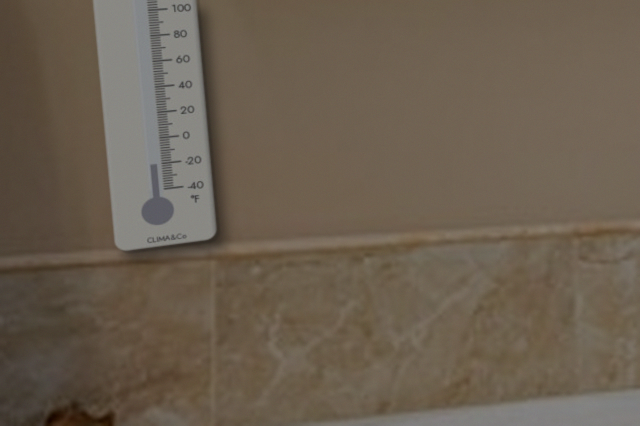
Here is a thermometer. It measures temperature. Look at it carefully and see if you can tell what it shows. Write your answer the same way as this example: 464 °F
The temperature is -20 °F
